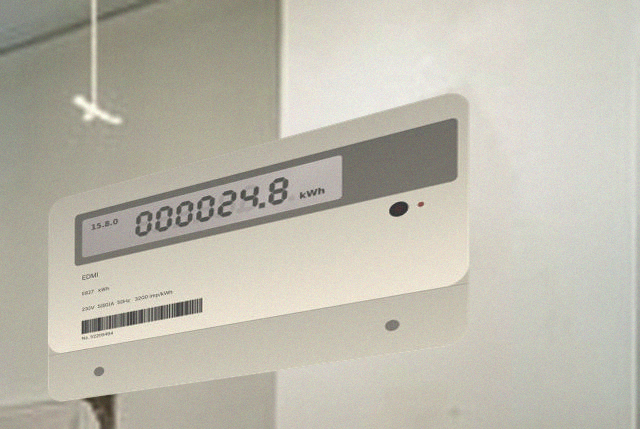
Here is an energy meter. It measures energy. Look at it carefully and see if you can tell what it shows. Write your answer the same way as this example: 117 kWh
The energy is 24.8 kWh
